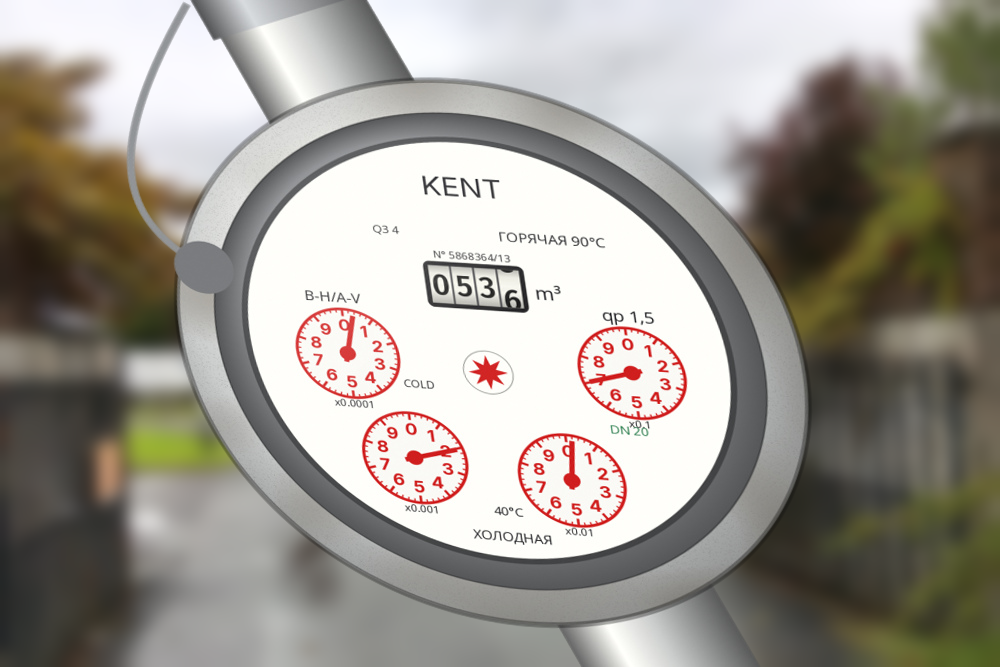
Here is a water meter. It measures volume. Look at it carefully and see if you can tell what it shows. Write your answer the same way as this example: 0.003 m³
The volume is 535.7020 m³
